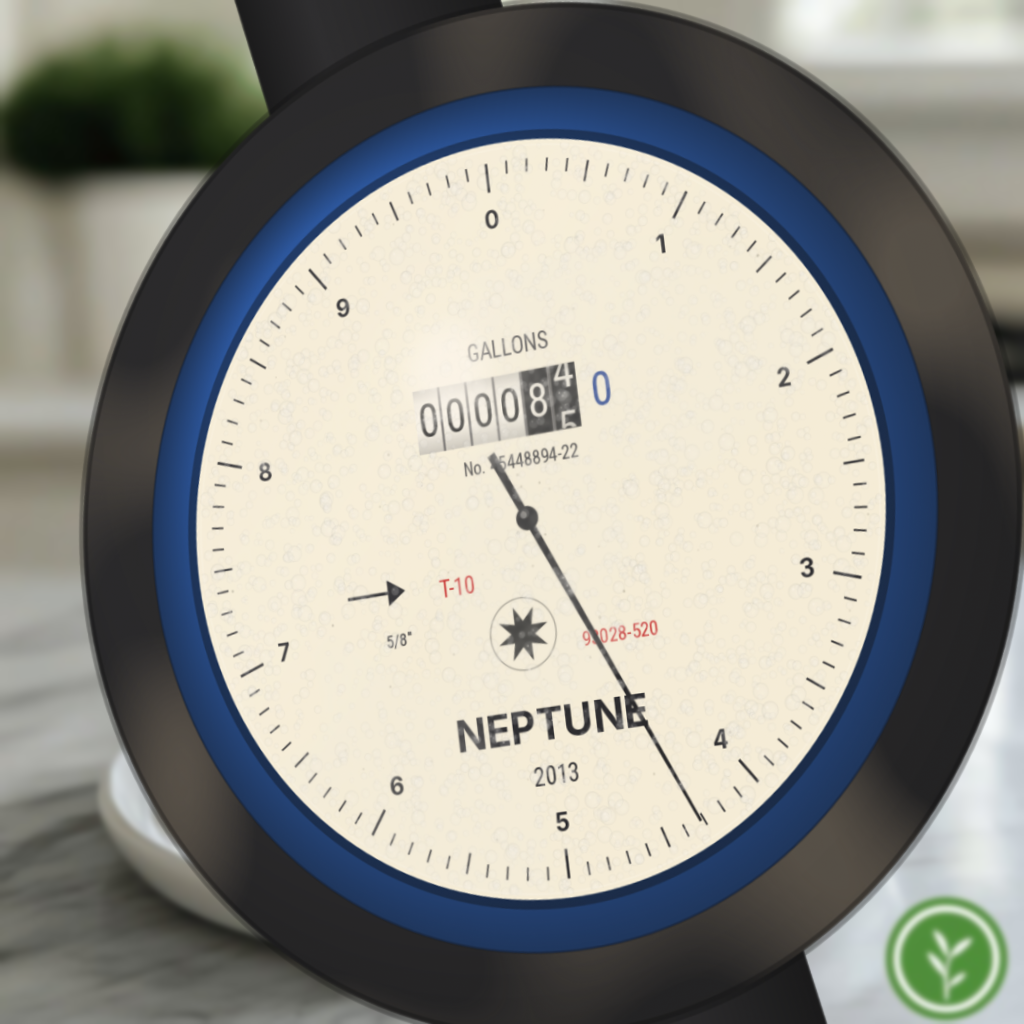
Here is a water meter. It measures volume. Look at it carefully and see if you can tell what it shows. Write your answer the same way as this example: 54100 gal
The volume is 844.3 gal
